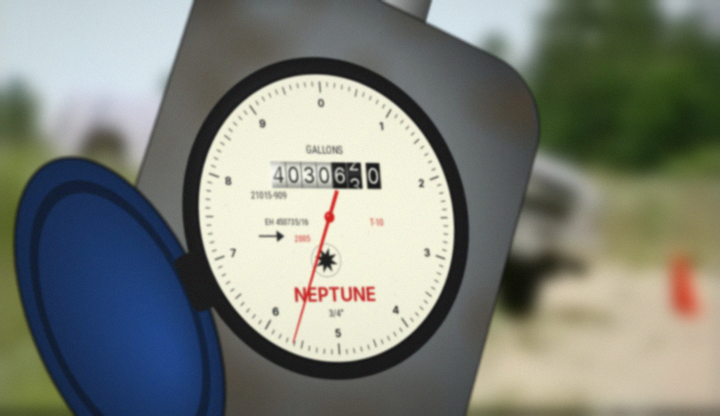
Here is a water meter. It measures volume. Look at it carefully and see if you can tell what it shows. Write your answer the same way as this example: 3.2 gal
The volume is 4030625.6 gal
